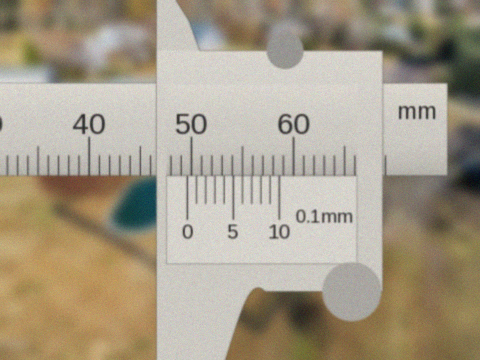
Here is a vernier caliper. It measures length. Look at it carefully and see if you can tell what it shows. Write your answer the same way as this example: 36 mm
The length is 49.6 mm
